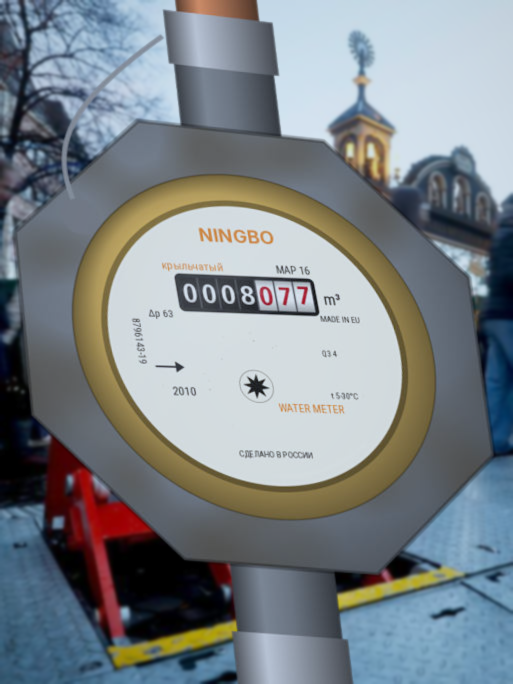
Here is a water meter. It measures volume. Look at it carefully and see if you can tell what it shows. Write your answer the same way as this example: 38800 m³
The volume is 8.077 m³
